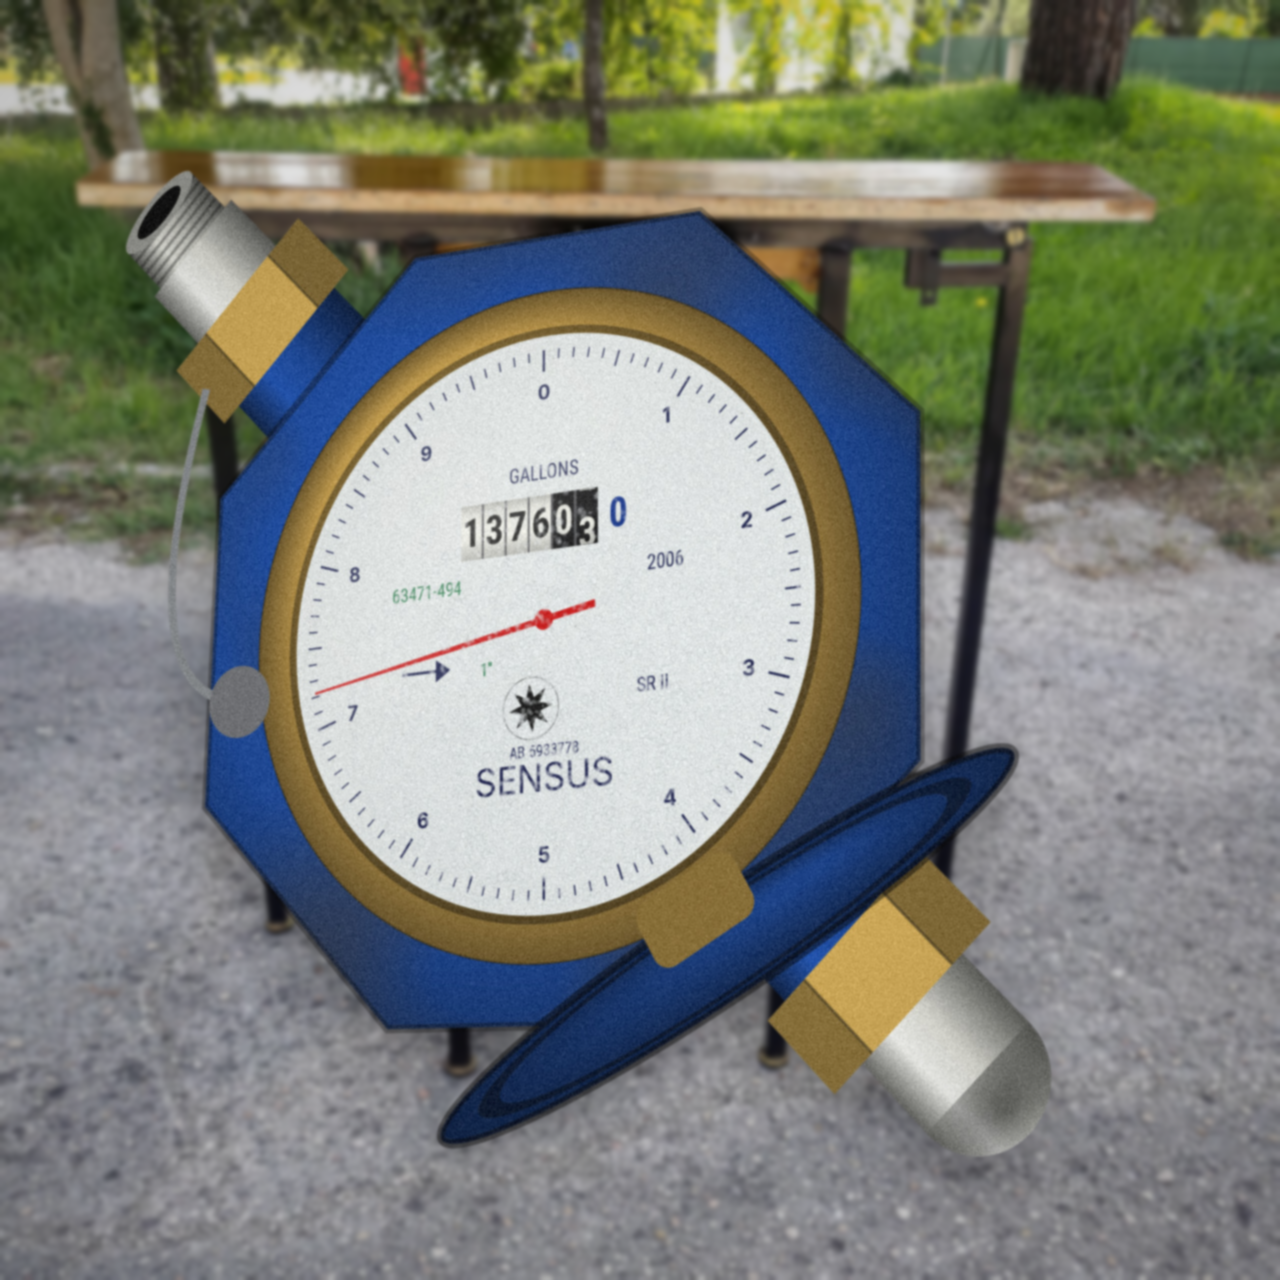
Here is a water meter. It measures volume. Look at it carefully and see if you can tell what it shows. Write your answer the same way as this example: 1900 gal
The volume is 1376027.2 gal
